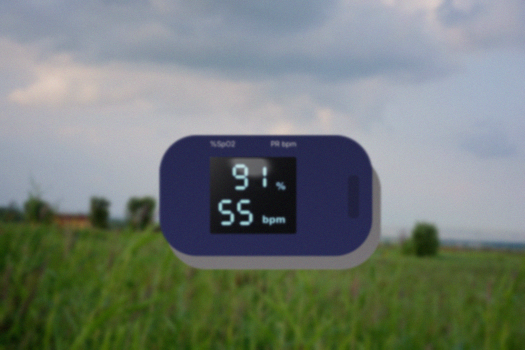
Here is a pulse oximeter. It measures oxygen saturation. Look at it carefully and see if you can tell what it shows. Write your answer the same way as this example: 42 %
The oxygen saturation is 91 %
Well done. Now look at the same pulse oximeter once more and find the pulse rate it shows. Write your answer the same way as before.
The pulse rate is 55 bpm
